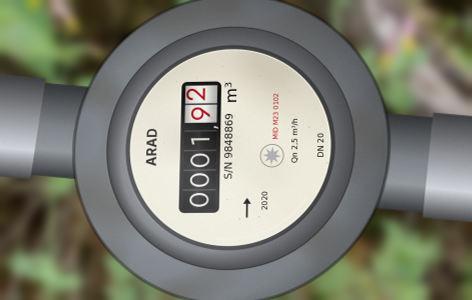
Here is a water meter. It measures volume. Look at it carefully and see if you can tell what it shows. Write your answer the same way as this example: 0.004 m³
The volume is 1.92 m³
